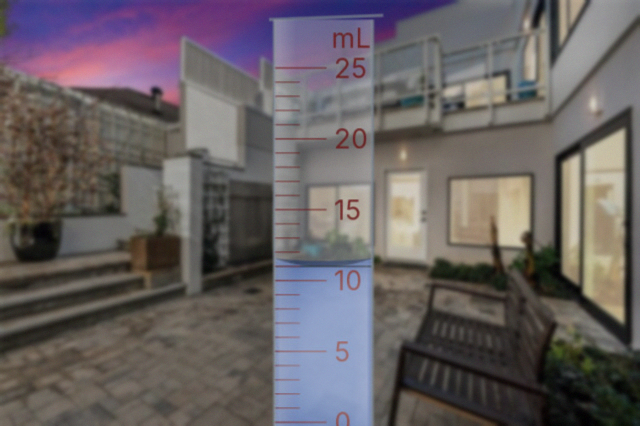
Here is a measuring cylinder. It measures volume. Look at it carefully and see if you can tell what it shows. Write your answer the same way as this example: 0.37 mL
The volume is 11 mL
